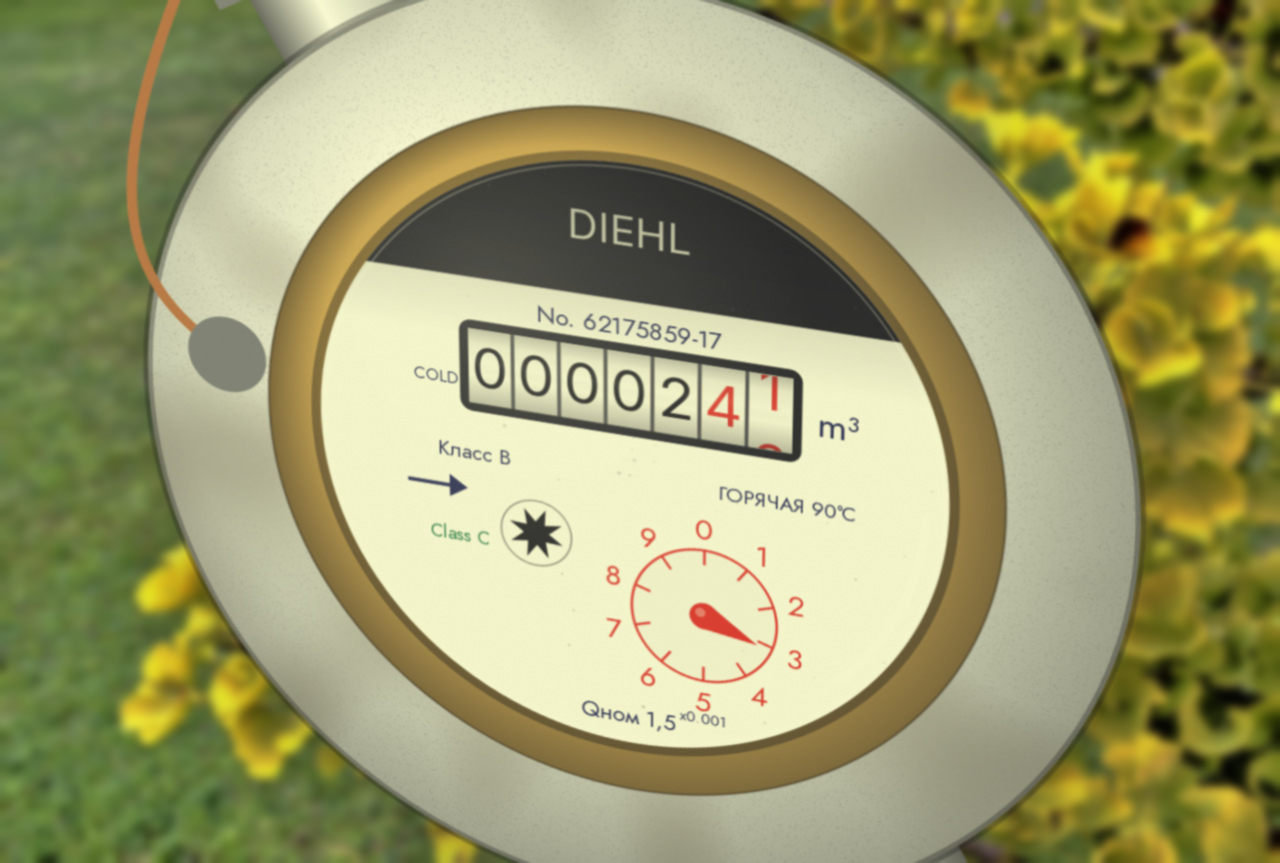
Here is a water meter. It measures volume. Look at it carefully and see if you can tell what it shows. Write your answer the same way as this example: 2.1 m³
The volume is 2.413 m³
